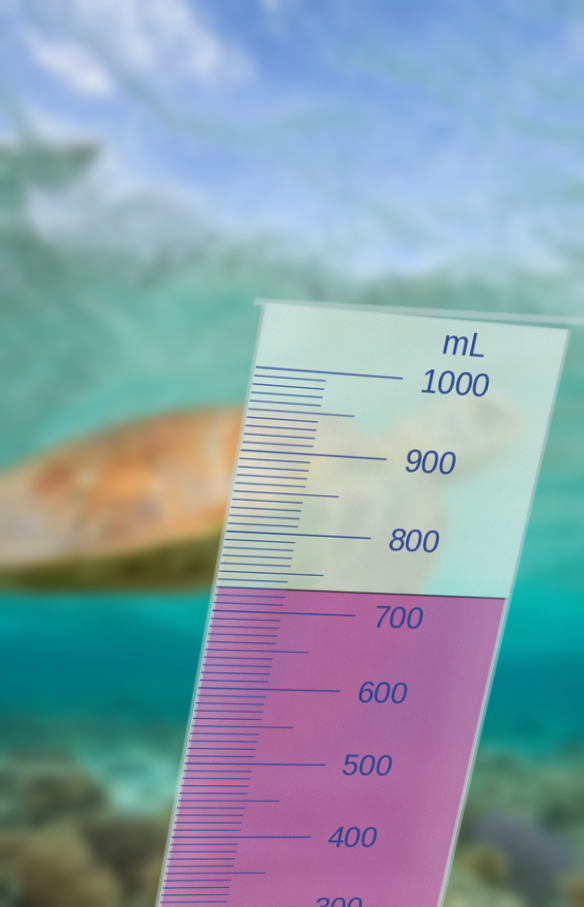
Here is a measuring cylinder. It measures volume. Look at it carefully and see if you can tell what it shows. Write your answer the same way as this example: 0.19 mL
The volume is 730 mL
